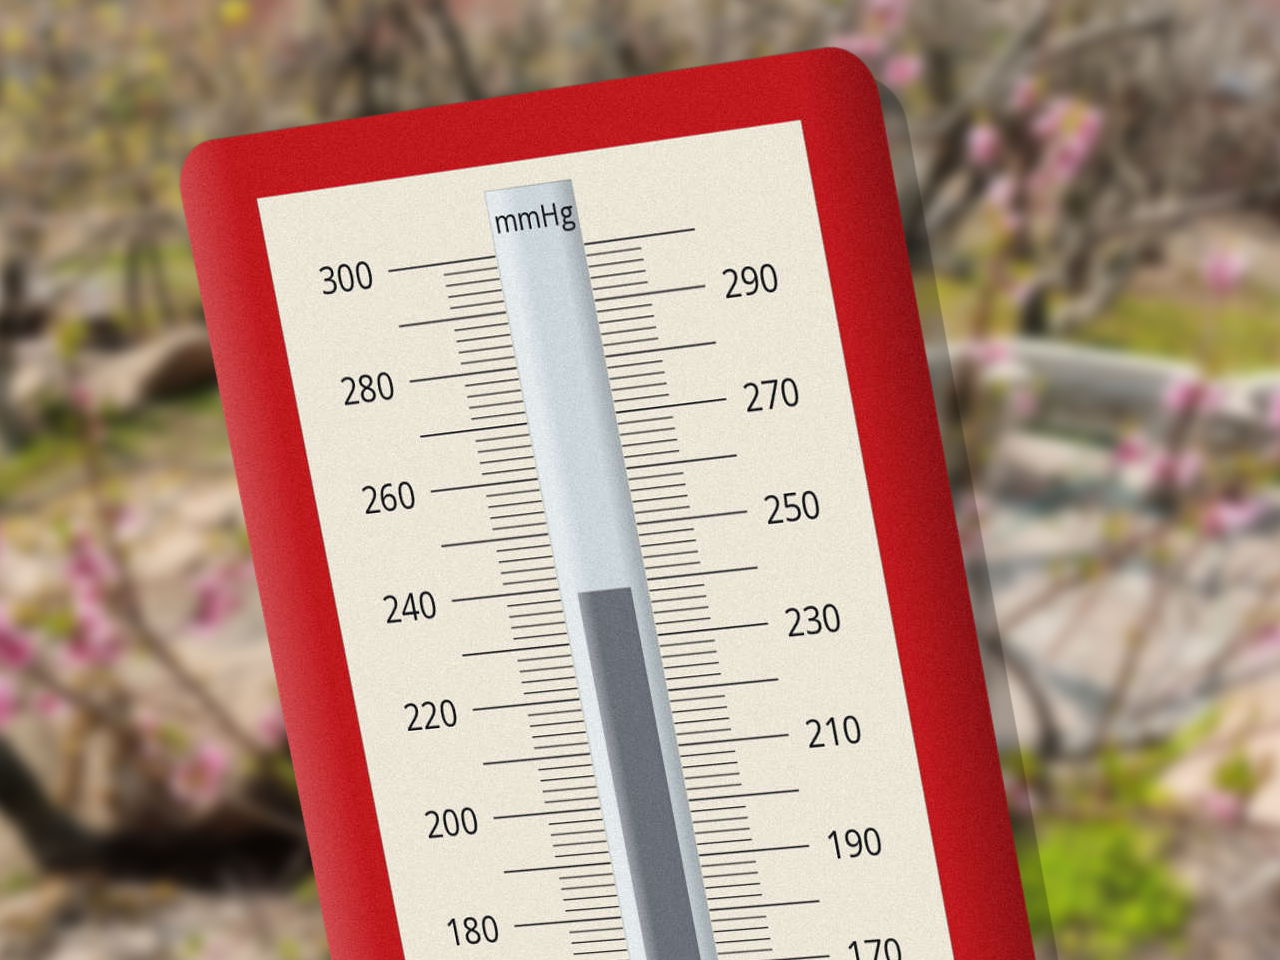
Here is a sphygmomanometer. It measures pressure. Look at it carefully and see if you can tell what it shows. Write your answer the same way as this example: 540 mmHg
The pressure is 239 mmHg
